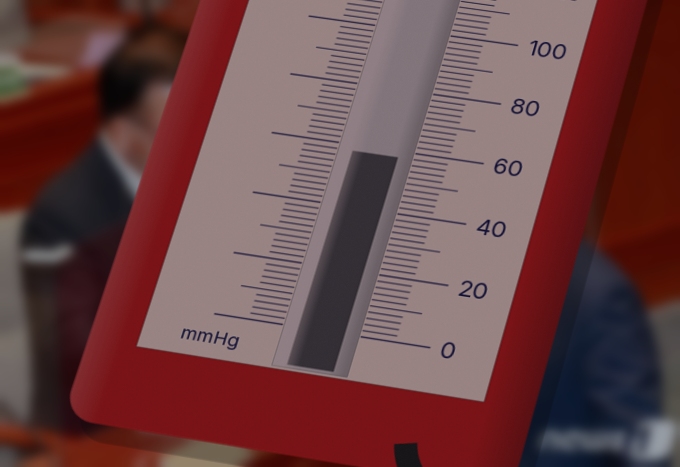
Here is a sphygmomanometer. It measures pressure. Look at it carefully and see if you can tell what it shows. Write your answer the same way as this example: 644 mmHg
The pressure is 58 mmHg
